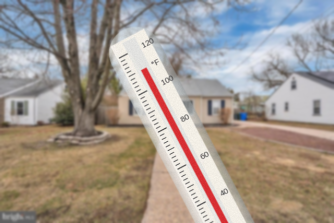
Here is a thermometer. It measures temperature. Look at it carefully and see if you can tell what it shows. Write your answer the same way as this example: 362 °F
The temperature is 110 °F
